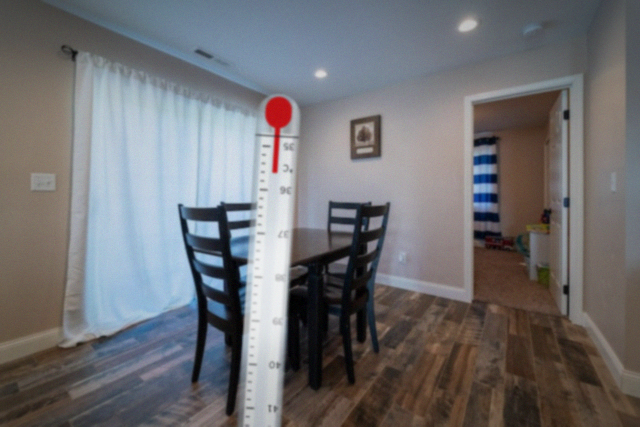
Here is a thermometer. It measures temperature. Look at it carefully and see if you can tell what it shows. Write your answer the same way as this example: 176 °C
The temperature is 35.6 °C
